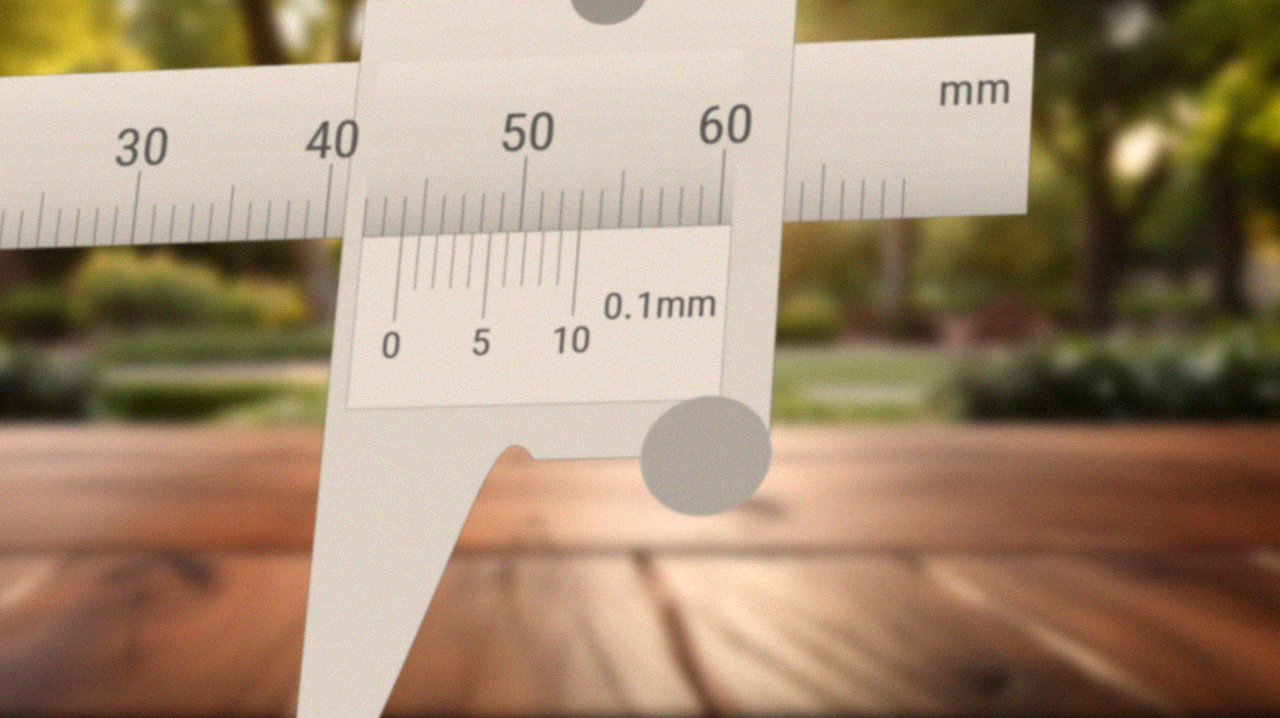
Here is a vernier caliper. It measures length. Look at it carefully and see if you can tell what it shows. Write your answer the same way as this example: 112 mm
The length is 44.0 mm
